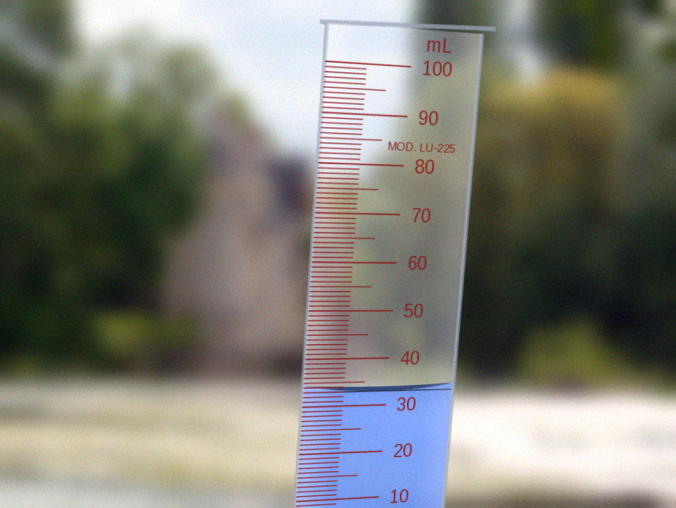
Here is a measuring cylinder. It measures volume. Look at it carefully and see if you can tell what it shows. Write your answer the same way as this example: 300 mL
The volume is 33 mL
